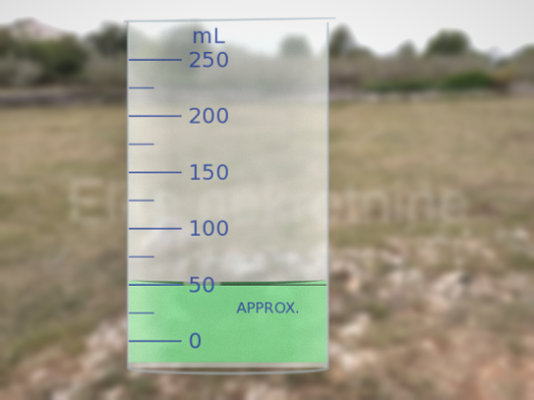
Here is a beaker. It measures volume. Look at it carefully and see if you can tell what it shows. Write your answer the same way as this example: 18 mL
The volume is 50 mL
